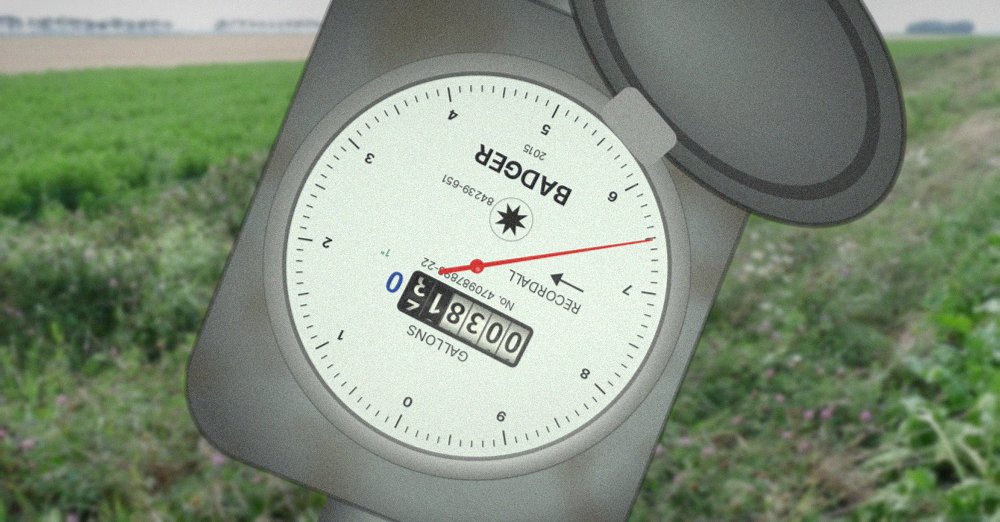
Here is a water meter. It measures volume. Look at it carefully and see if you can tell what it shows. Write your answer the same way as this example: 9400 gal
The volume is 38126.5 gal
